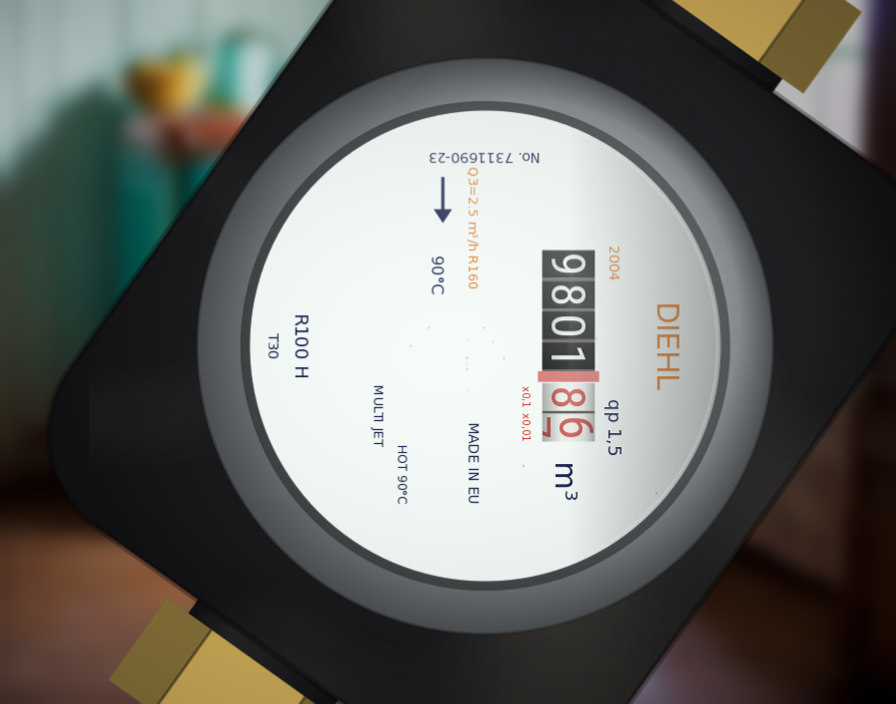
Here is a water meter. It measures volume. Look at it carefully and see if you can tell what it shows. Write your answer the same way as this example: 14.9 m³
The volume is 9801.86 m³
